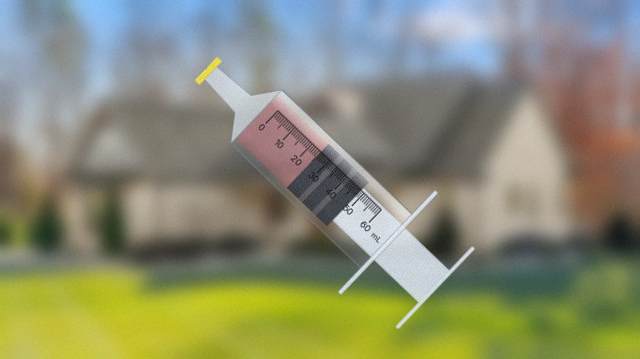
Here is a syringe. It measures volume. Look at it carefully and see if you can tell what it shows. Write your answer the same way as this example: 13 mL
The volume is 25 mL
